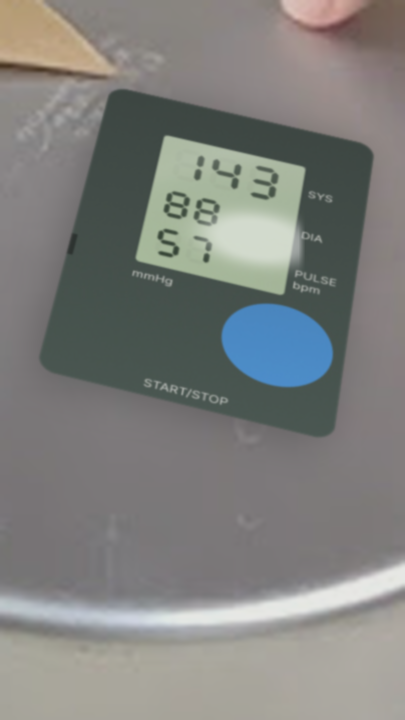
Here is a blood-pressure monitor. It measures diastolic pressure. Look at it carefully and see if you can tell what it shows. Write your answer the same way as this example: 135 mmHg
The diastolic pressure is 88 mmHg
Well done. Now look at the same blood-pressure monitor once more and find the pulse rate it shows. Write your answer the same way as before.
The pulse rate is 57 bpm
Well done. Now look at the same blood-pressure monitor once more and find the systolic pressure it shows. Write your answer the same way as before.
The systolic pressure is 143 mmHg
